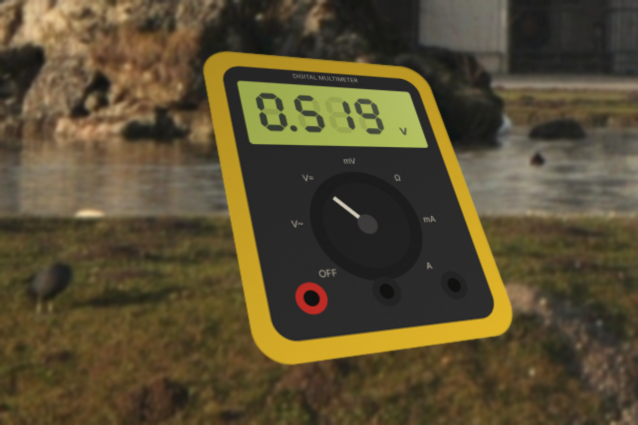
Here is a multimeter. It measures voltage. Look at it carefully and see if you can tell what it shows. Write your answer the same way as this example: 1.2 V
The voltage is 0.519 V
